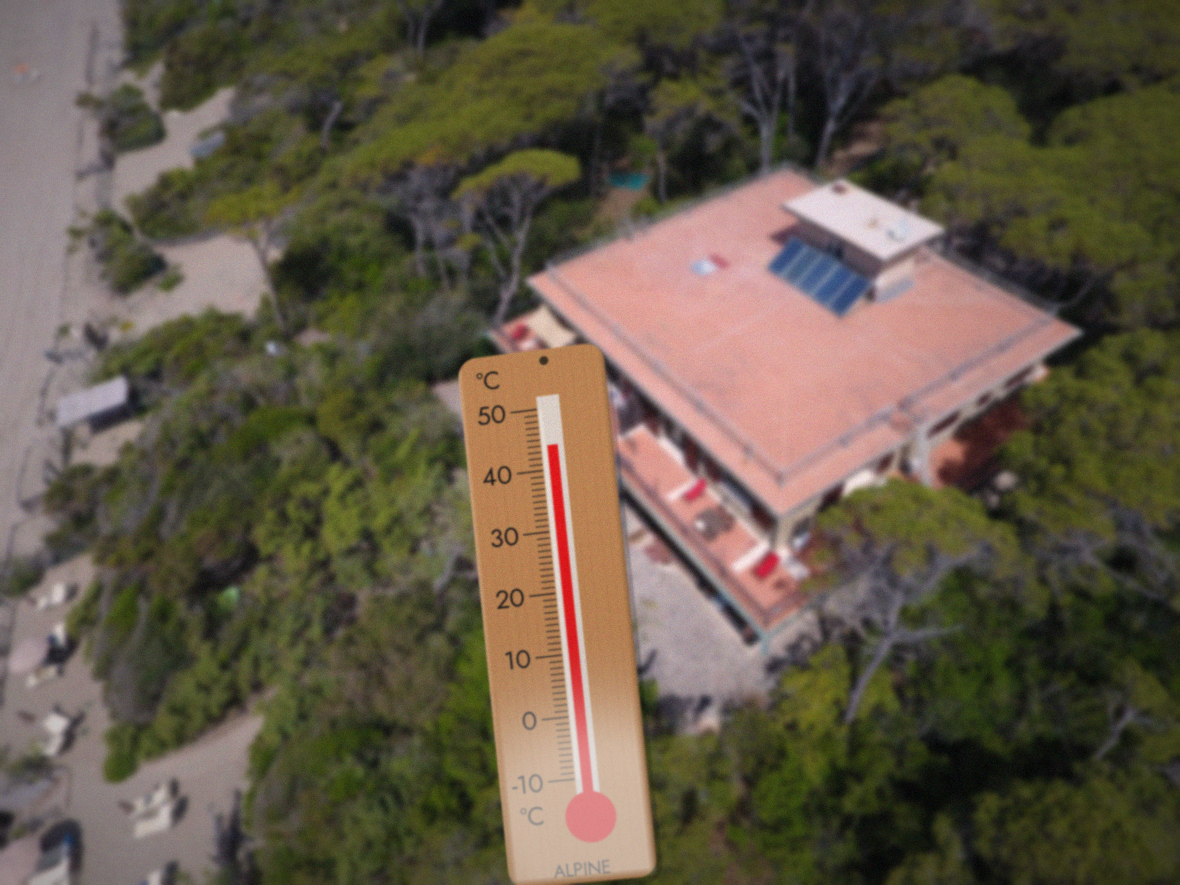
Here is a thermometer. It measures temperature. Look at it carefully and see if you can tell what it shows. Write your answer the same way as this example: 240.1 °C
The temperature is 44 °C
